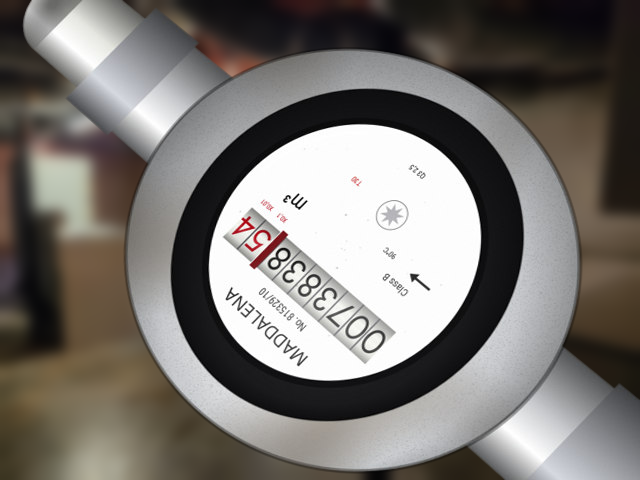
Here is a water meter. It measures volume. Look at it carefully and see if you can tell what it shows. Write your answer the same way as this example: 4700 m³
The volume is 73838.54 m³
